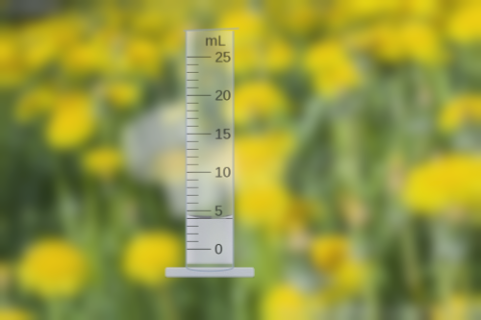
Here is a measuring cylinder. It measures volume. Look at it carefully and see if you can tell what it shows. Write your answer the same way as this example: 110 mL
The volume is 4 mL
